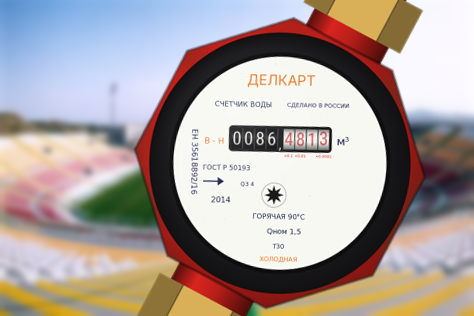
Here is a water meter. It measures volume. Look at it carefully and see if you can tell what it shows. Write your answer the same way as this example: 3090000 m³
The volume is 86.4813 m³
